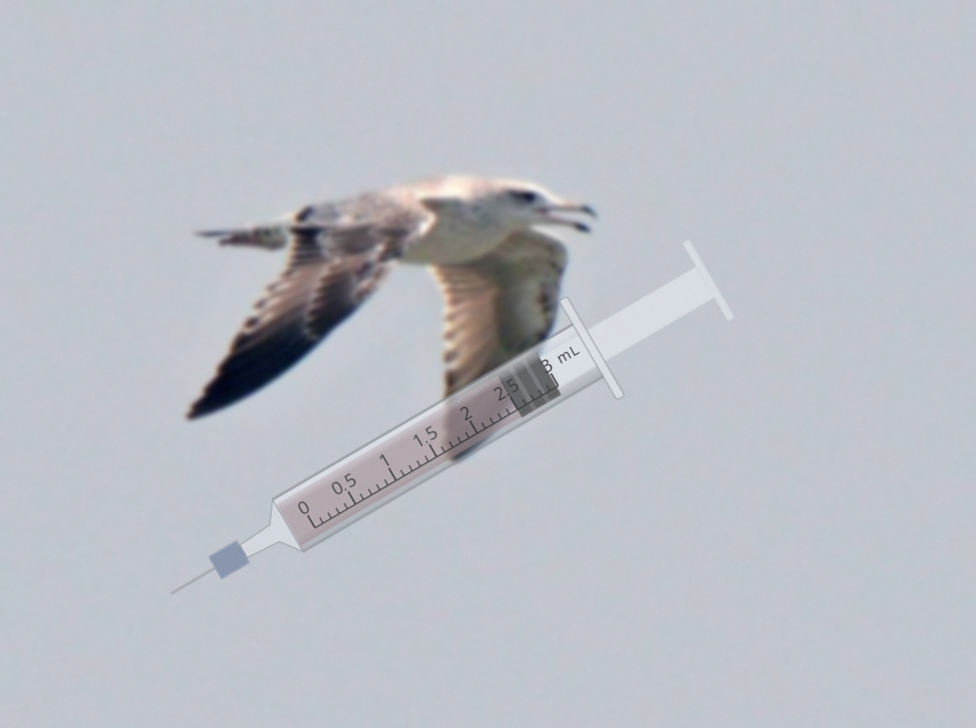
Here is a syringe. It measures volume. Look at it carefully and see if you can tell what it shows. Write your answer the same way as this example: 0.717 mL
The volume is 2.5 mL
